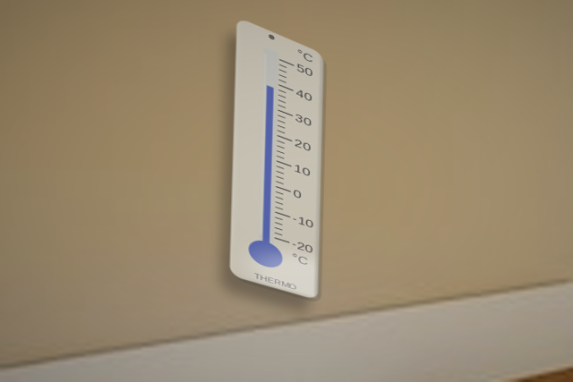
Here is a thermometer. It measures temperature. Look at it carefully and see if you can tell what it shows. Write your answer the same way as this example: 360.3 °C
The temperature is 38 °C
